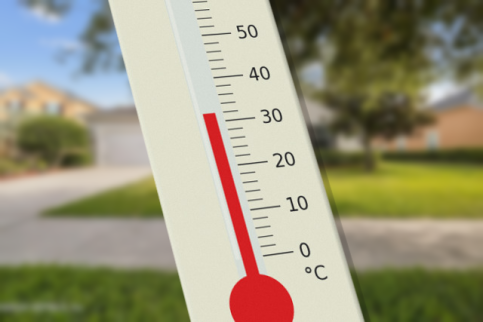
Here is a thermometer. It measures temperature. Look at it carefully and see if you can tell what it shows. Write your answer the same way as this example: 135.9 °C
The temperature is 32 °C
